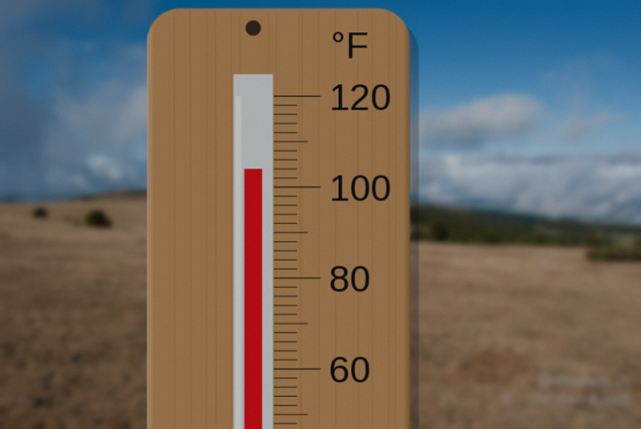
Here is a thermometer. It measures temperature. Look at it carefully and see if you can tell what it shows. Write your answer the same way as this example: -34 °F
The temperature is 104 °F
